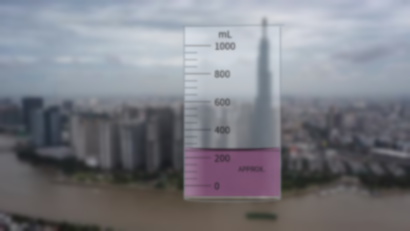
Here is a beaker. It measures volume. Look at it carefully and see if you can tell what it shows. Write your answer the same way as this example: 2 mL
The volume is 250 mL
